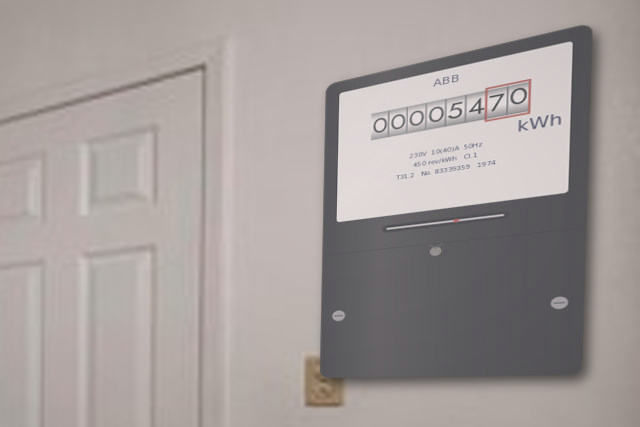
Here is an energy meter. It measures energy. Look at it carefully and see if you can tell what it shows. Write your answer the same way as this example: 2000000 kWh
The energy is 54.70 kWh
